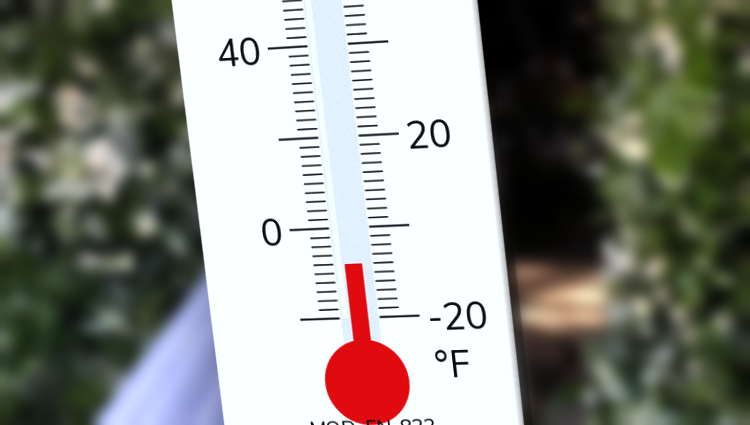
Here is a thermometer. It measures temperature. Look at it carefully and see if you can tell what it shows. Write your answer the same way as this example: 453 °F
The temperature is -8 °F
